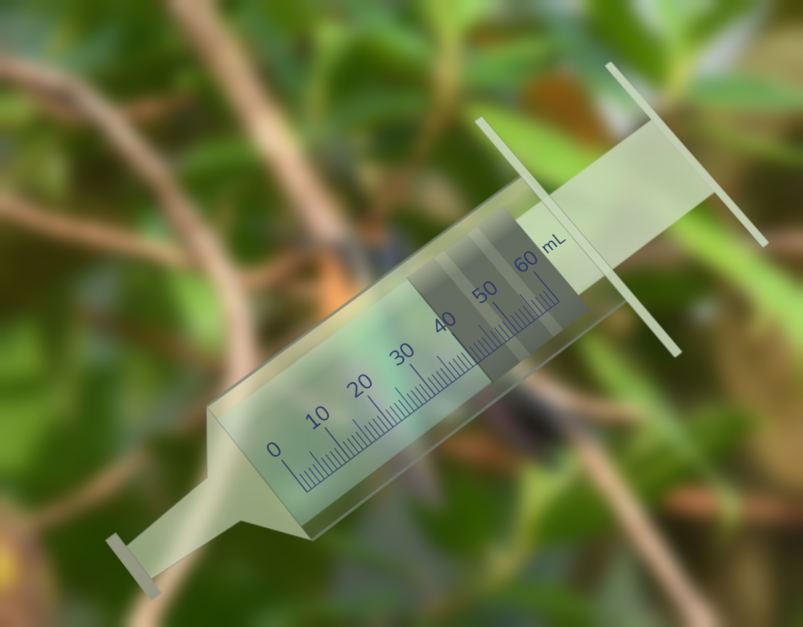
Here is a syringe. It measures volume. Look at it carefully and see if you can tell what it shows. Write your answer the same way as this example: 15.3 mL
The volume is 40 mL
